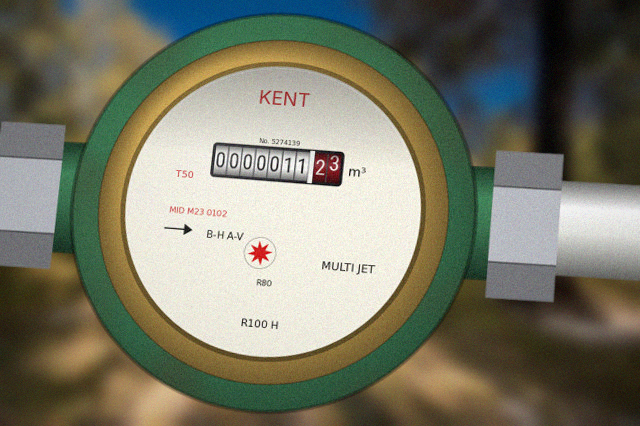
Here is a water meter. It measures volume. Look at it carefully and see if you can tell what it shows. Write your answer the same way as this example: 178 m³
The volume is 11.23 m³
